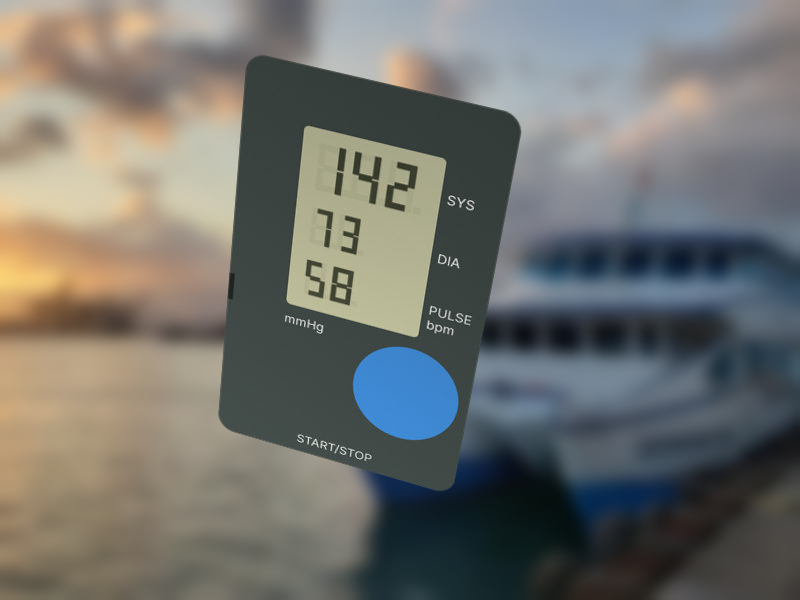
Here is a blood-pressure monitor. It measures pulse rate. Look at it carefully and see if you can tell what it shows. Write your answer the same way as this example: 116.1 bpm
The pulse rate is 58 bpm
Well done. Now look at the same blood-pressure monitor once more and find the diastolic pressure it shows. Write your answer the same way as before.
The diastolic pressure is 73 mmHg
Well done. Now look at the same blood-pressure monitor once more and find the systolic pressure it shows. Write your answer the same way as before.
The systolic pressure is 142 mmHg
